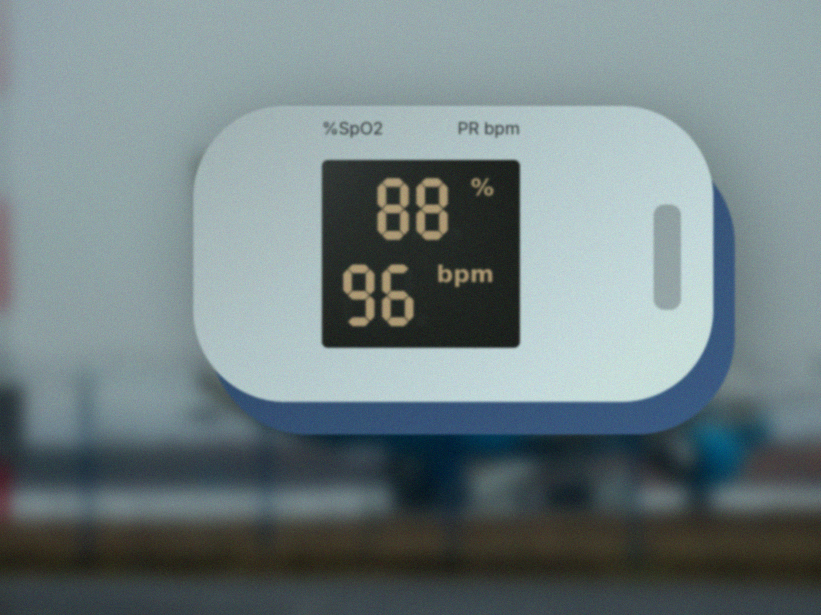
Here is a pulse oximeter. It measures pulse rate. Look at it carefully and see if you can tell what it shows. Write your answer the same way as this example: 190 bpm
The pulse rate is 96 bpm
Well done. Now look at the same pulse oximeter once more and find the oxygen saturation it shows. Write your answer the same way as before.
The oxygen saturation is 88 %
